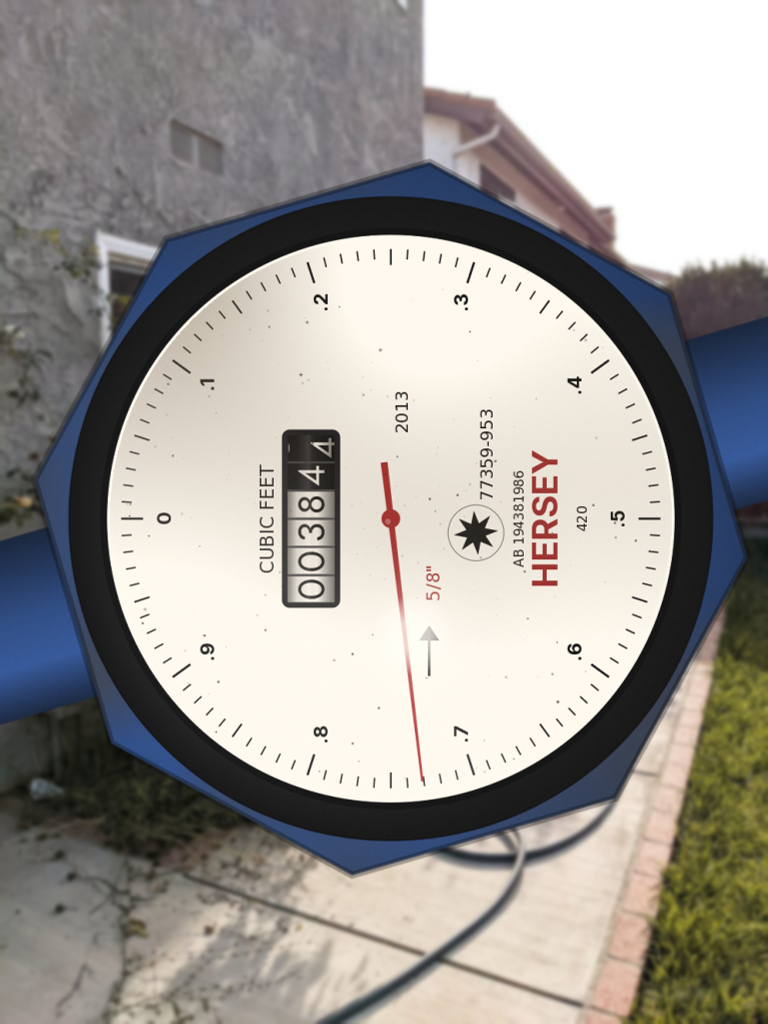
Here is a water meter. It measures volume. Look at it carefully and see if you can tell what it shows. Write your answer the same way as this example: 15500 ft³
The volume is 3843.73 ft³
